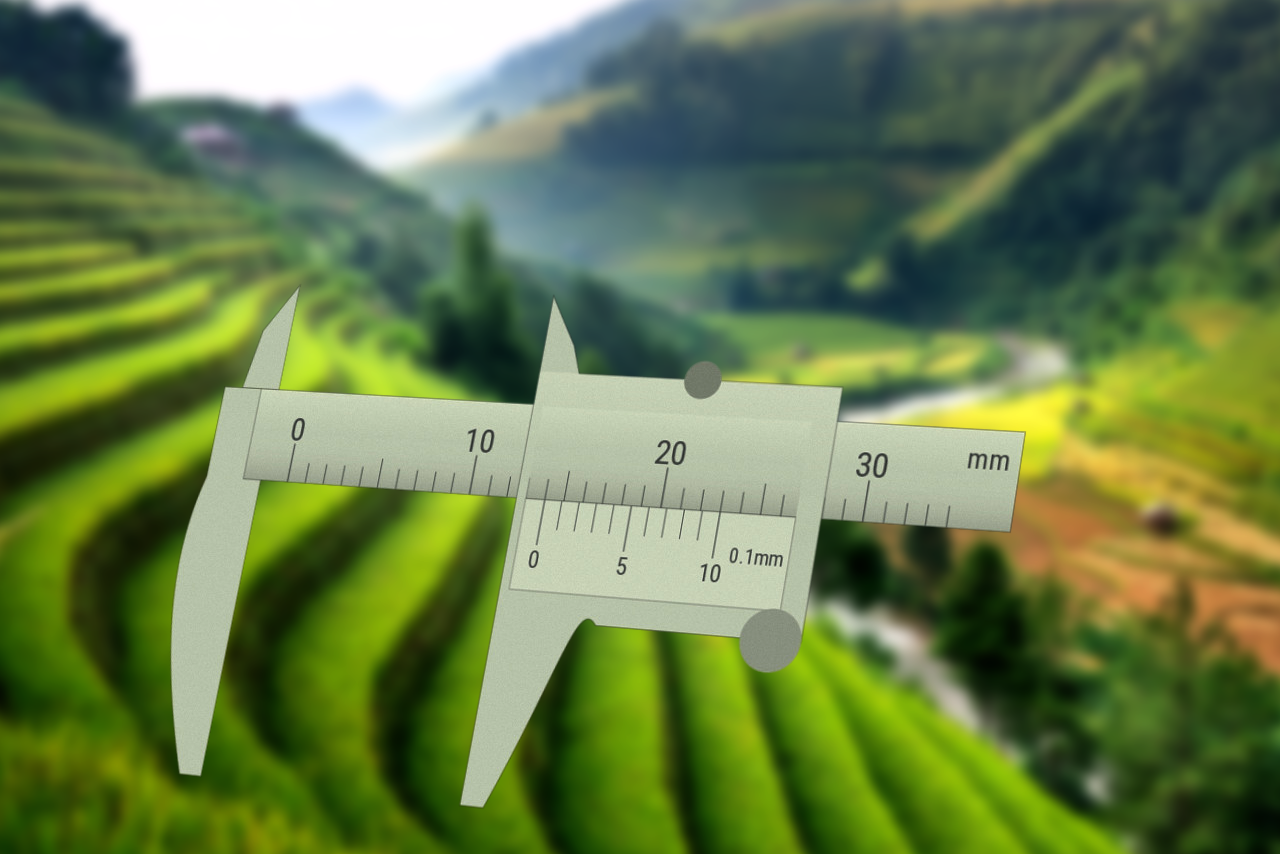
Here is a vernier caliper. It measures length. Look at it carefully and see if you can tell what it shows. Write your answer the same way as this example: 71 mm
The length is 14.0 mm
